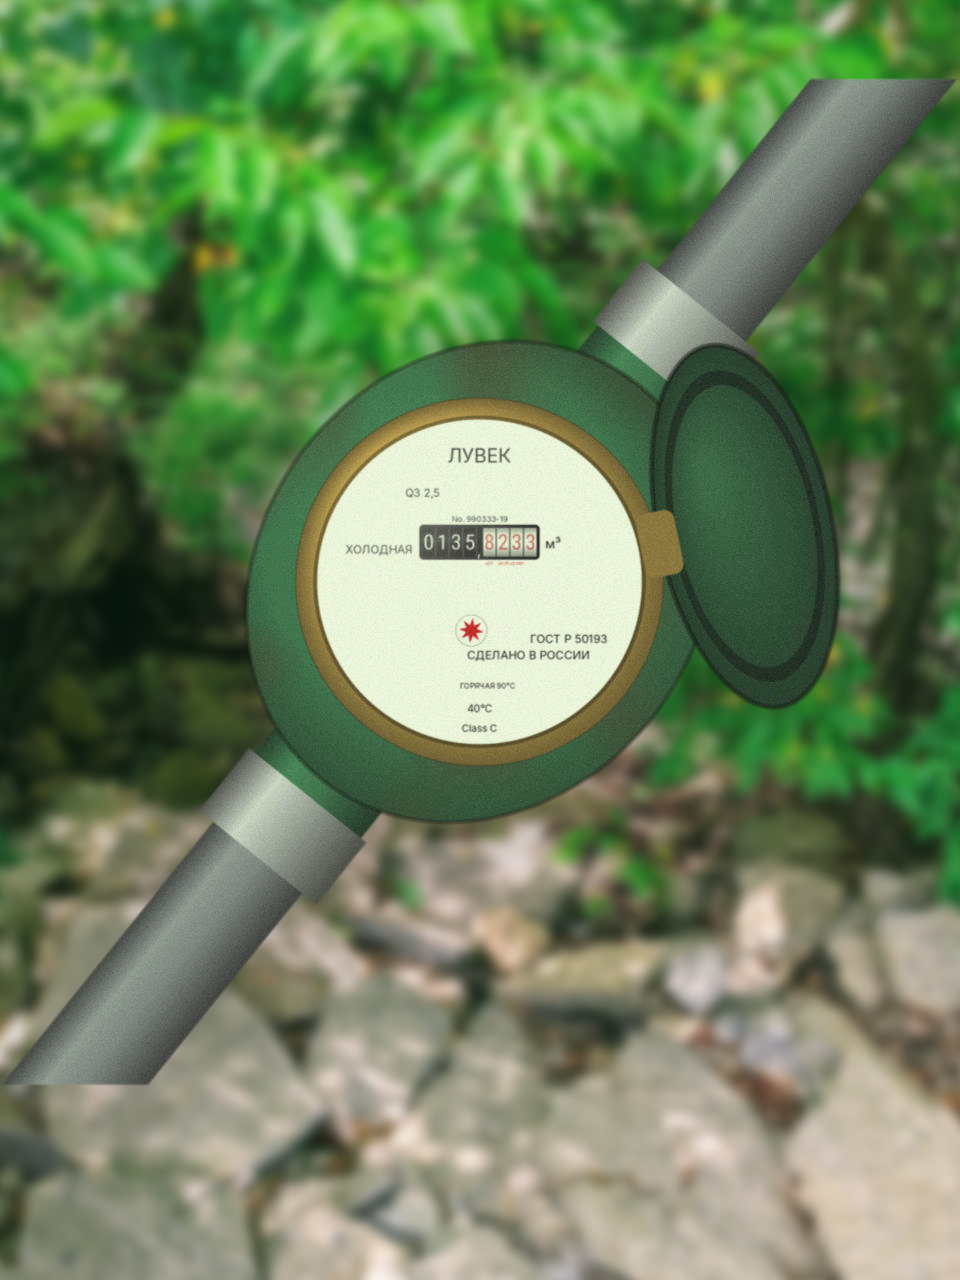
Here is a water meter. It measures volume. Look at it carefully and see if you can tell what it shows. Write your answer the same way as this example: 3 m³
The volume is 135.8233 m³
